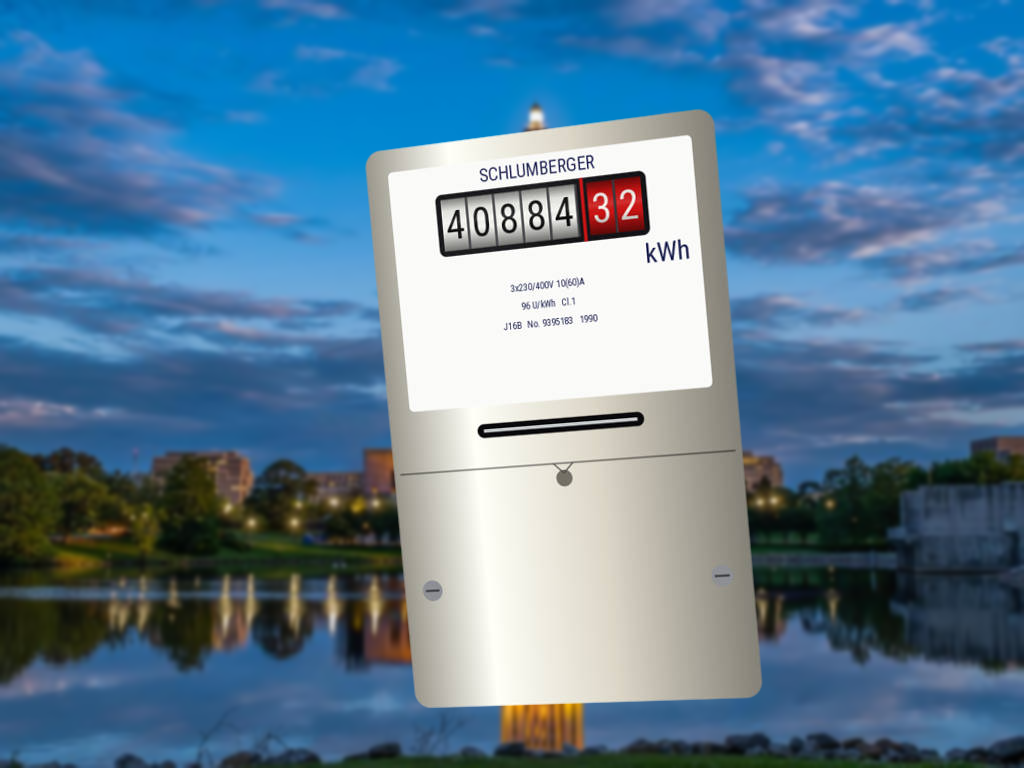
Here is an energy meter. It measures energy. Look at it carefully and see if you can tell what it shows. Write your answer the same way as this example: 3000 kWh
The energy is 40884.32 kWh
